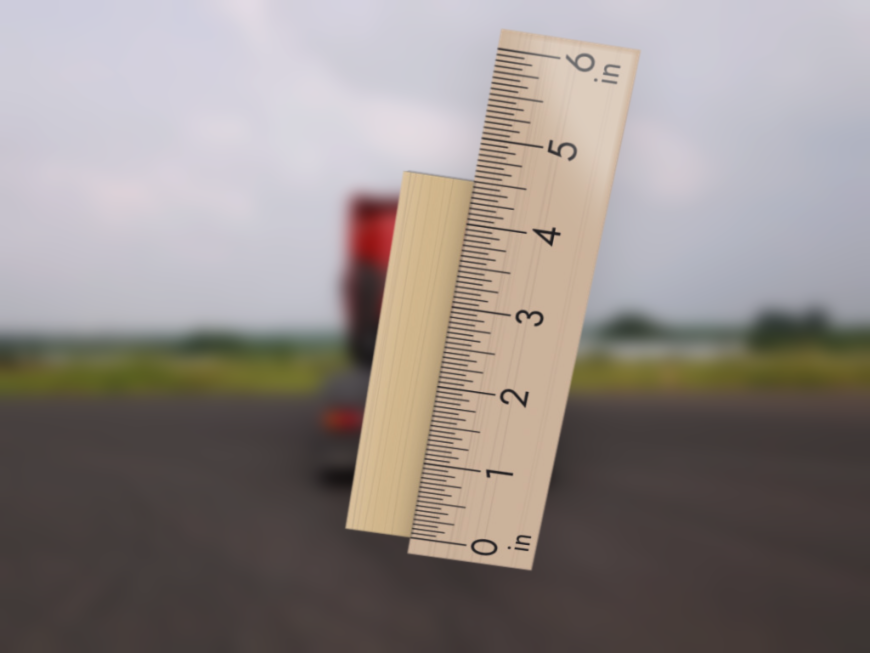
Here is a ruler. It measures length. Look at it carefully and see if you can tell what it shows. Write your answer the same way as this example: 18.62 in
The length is 4.5 in
